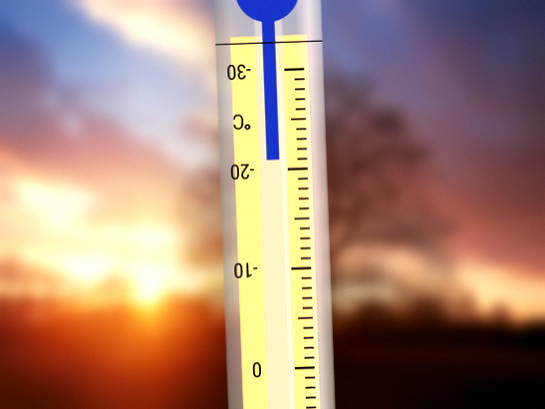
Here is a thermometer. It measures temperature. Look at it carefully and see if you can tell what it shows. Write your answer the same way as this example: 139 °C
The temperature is -21 °C
